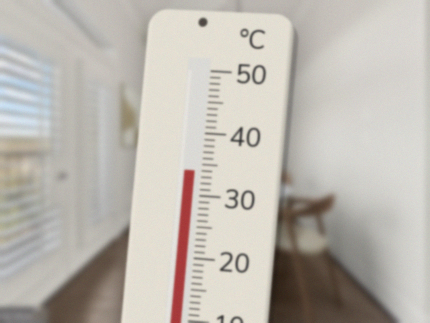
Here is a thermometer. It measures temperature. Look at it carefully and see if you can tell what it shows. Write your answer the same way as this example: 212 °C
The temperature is 34 °C
